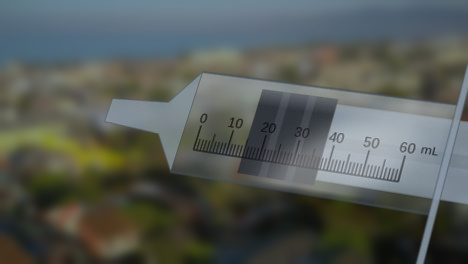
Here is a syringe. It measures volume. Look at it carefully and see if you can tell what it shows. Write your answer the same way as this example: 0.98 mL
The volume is 15 mL
